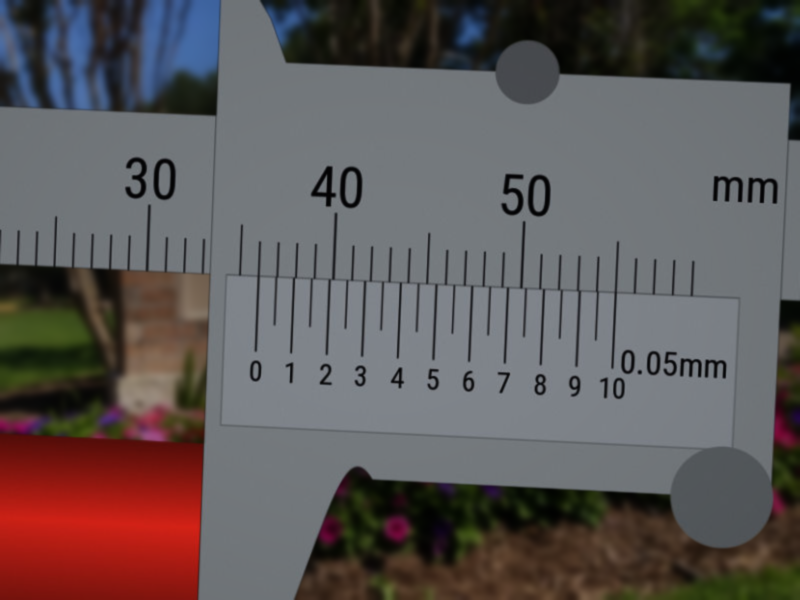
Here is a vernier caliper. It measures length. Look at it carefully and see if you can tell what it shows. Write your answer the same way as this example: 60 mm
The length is 36.0 mm
